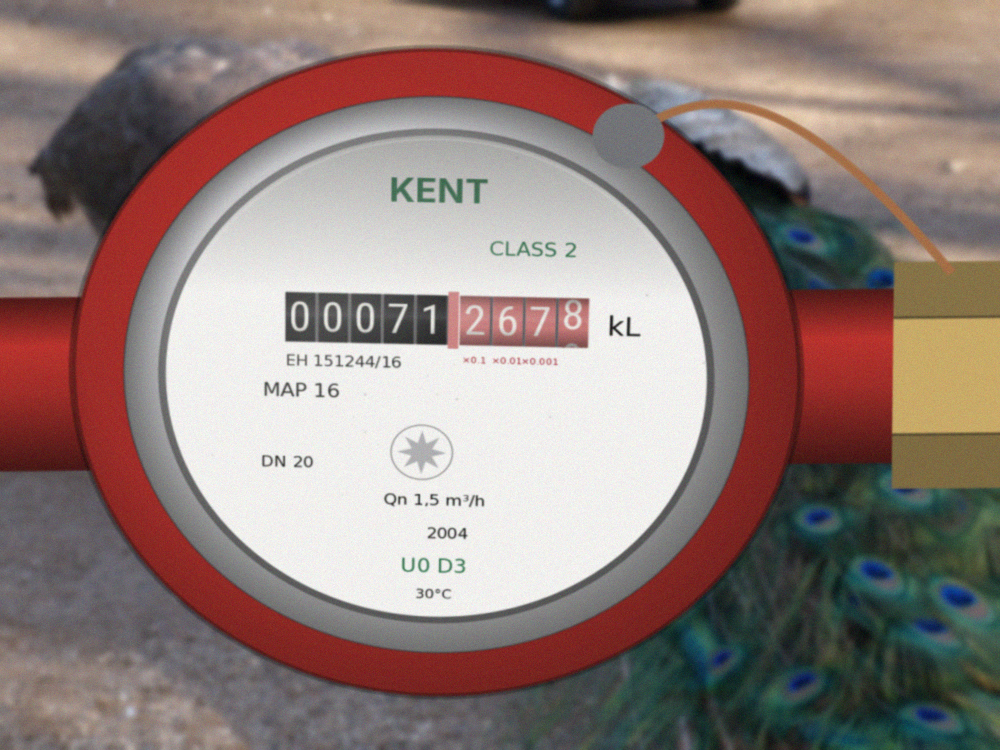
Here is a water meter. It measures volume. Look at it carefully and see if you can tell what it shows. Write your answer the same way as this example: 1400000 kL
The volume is 71.2678 kL
